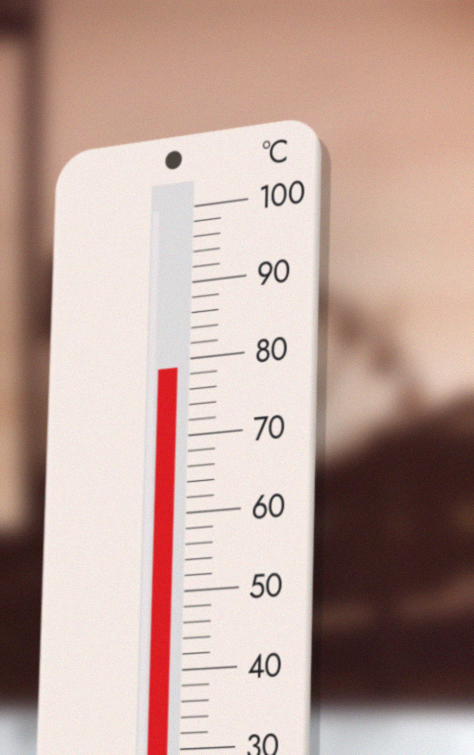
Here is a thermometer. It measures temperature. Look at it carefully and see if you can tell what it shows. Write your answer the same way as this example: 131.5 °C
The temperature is 79 °C
